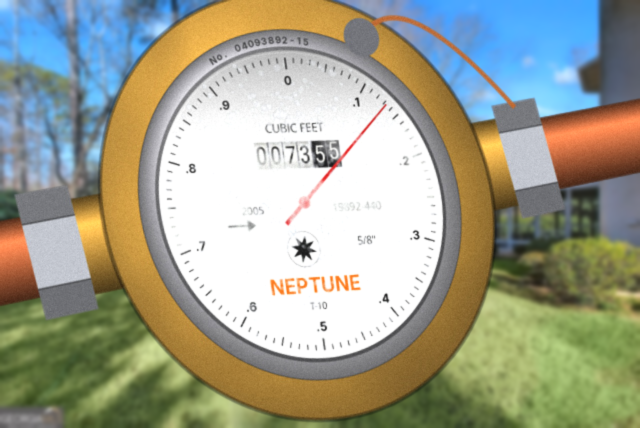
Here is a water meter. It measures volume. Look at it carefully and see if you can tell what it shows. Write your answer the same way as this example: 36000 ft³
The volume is 7355.13 ft³
